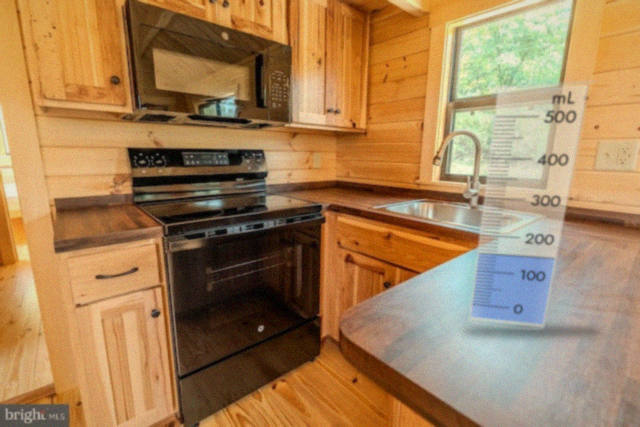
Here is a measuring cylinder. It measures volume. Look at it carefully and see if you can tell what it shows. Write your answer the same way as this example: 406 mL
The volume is 150 mL
